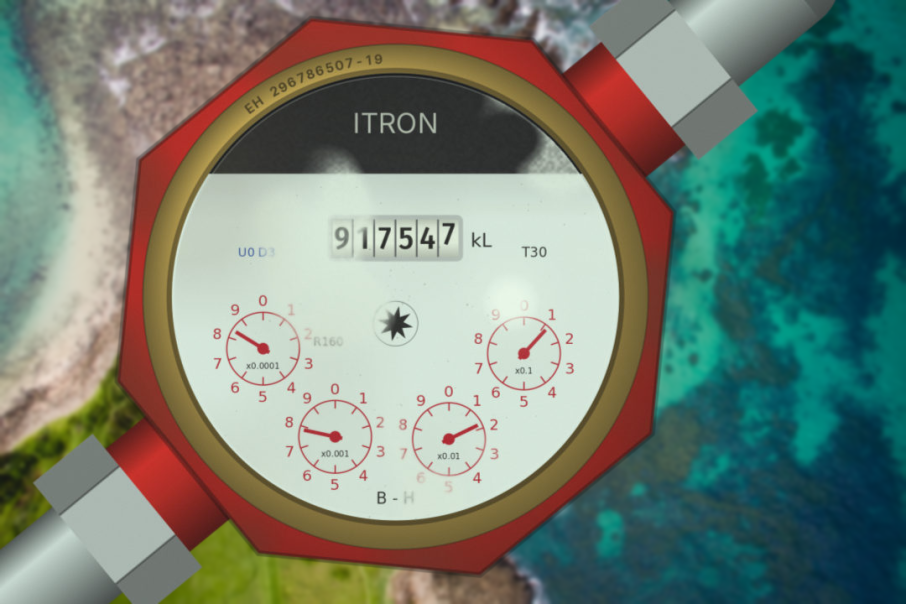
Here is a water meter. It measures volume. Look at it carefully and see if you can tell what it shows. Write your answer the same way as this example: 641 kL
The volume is 917547.1178 kL
